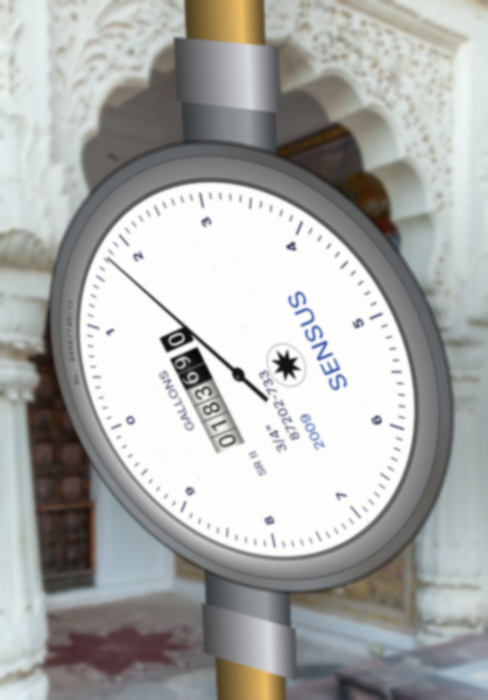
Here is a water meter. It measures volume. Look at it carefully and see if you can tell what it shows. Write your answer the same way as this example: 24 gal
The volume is 183691.7 gal
